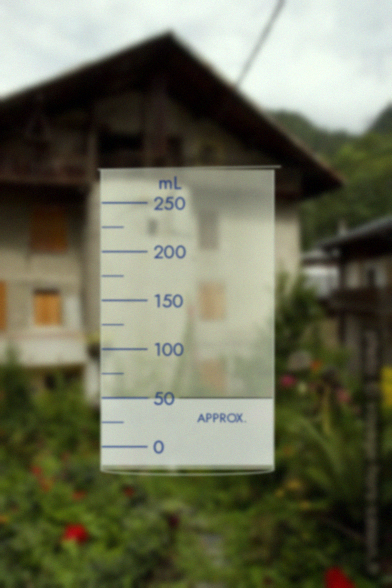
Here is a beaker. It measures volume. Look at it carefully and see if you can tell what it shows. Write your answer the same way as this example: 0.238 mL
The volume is 50 mL
